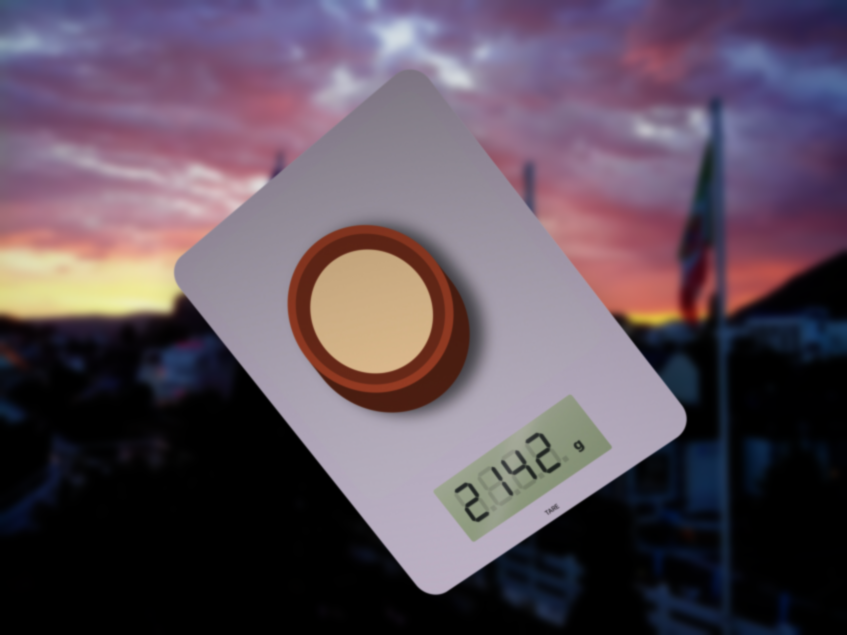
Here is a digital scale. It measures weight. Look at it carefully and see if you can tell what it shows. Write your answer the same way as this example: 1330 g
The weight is 2142 g
